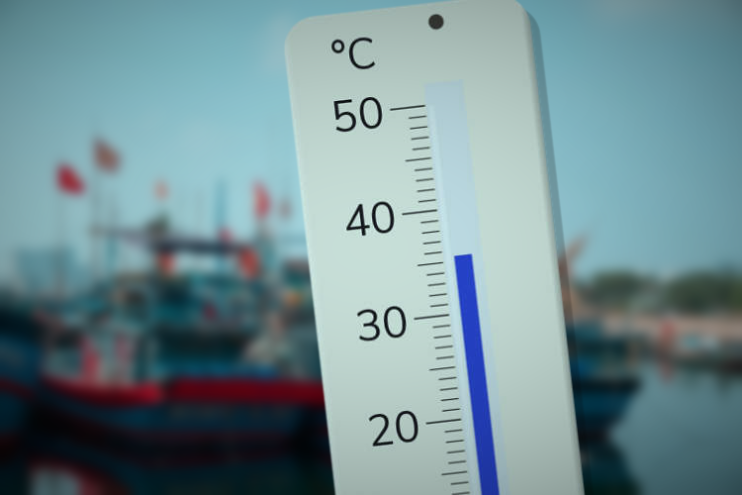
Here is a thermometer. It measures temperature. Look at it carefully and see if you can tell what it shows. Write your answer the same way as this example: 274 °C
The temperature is 35.5 °C
